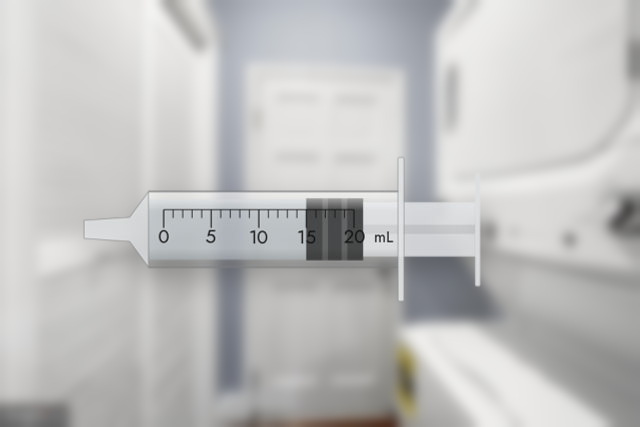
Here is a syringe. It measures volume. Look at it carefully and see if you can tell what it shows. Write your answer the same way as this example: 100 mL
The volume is 15 mL
